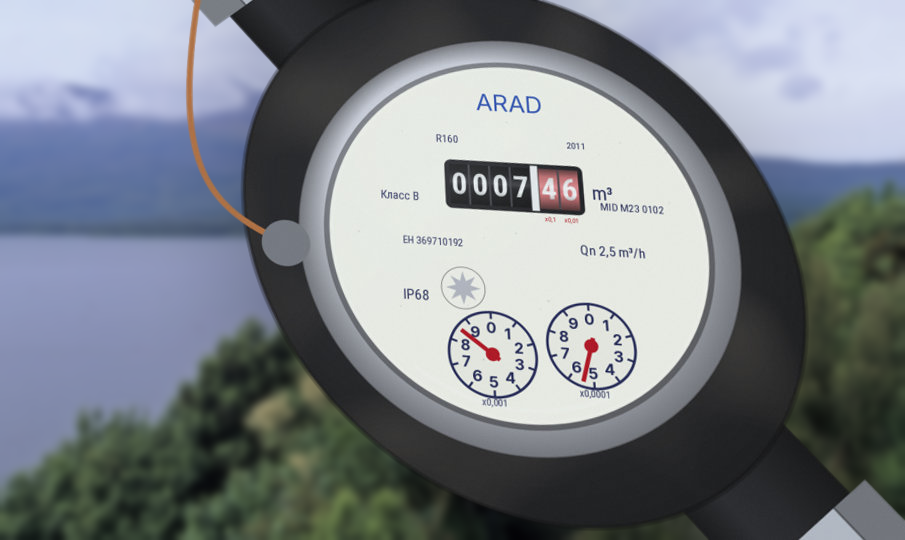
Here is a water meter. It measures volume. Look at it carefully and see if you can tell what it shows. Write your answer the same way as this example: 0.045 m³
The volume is 7.4685 m³
